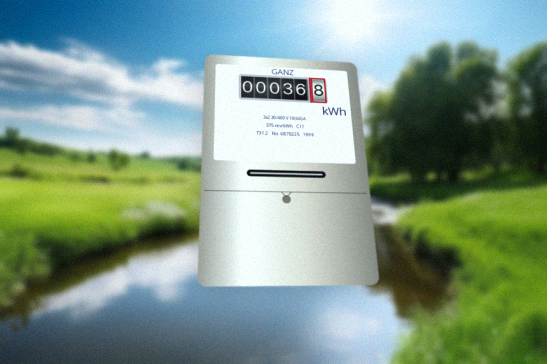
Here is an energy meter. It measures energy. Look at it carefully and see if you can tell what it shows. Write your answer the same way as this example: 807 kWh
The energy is 36.8 kWh
